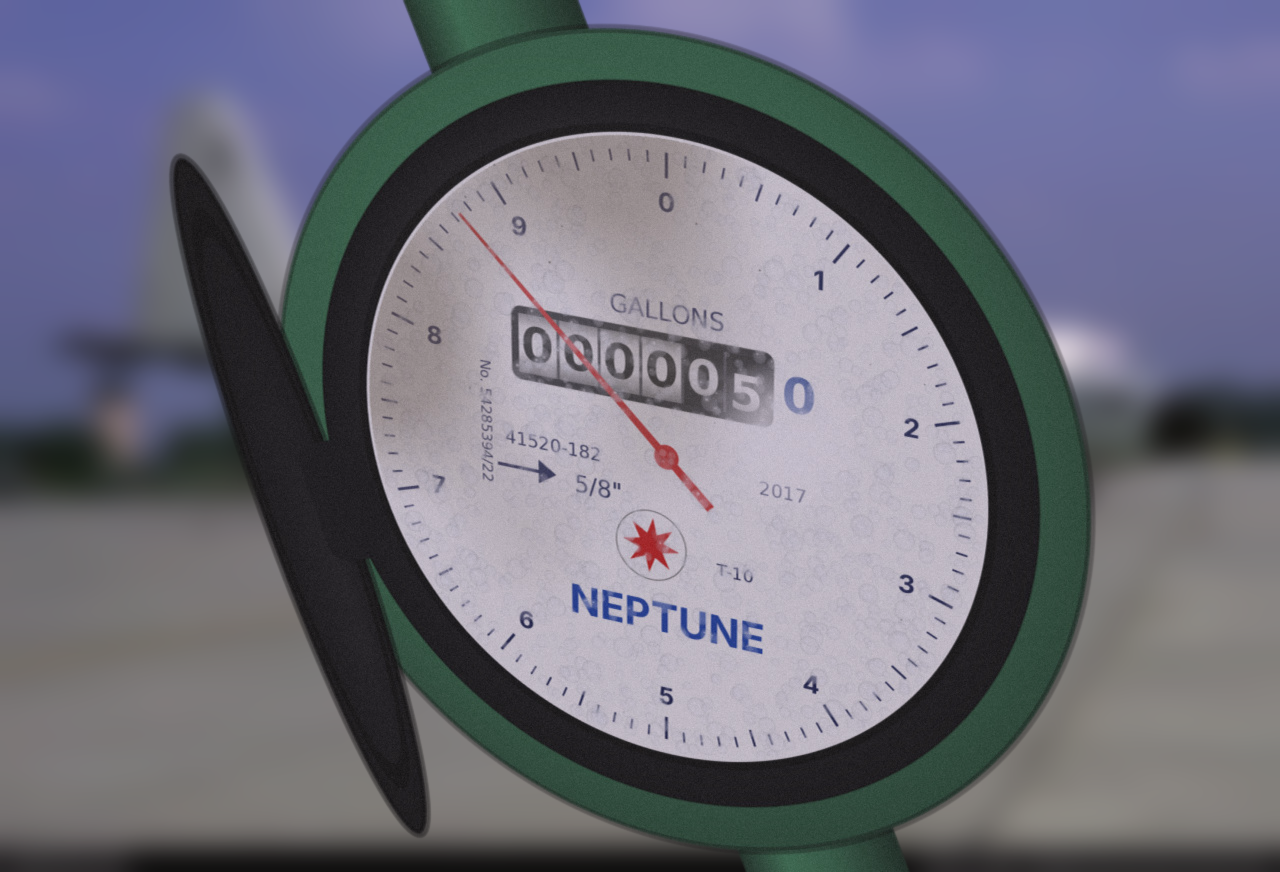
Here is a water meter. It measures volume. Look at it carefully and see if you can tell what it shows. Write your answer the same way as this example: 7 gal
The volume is 48.7 gal
